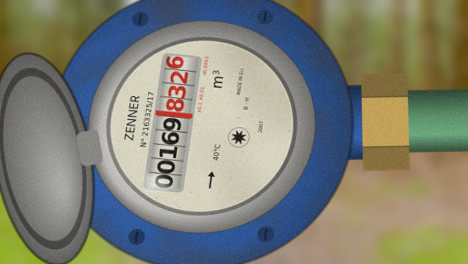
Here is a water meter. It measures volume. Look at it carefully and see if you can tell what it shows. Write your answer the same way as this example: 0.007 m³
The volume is 169.8326 m³
